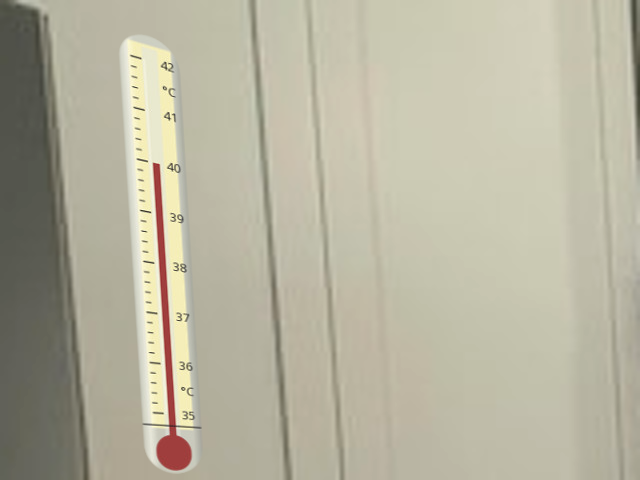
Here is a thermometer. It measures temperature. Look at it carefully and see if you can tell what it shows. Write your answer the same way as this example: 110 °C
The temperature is 40 °C
